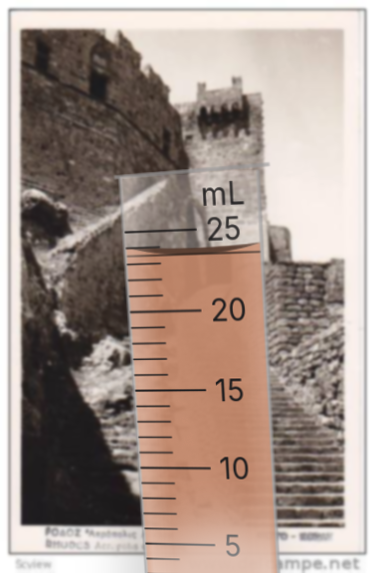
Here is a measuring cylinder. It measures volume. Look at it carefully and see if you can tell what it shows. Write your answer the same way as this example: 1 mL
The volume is 23.5 mL
